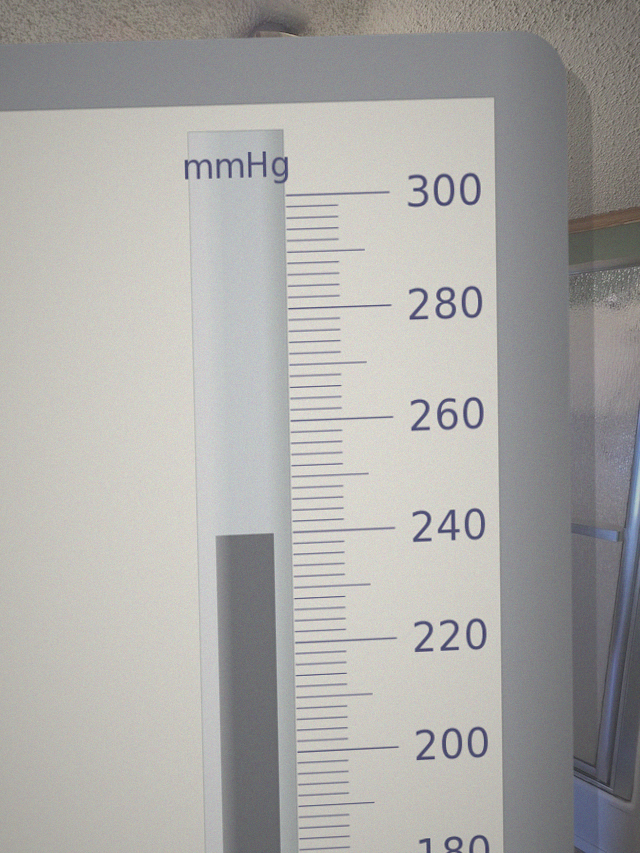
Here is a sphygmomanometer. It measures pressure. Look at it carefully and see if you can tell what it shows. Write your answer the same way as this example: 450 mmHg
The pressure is 240 mmHg
